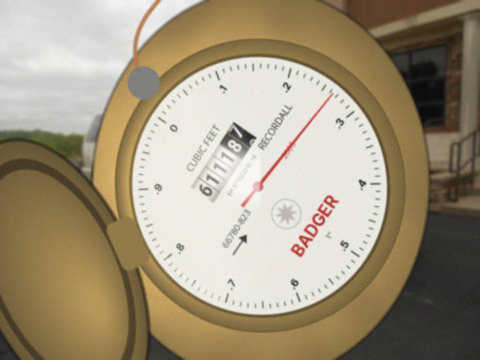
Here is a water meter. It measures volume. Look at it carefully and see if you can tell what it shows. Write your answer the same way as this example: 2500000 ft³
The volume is 611187.26 ft³
